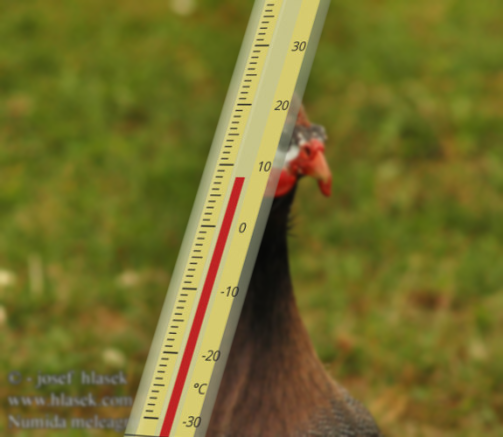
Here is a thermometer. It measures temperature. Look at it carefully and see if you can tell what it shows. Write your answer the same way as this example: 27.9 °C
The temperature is 8 °C
